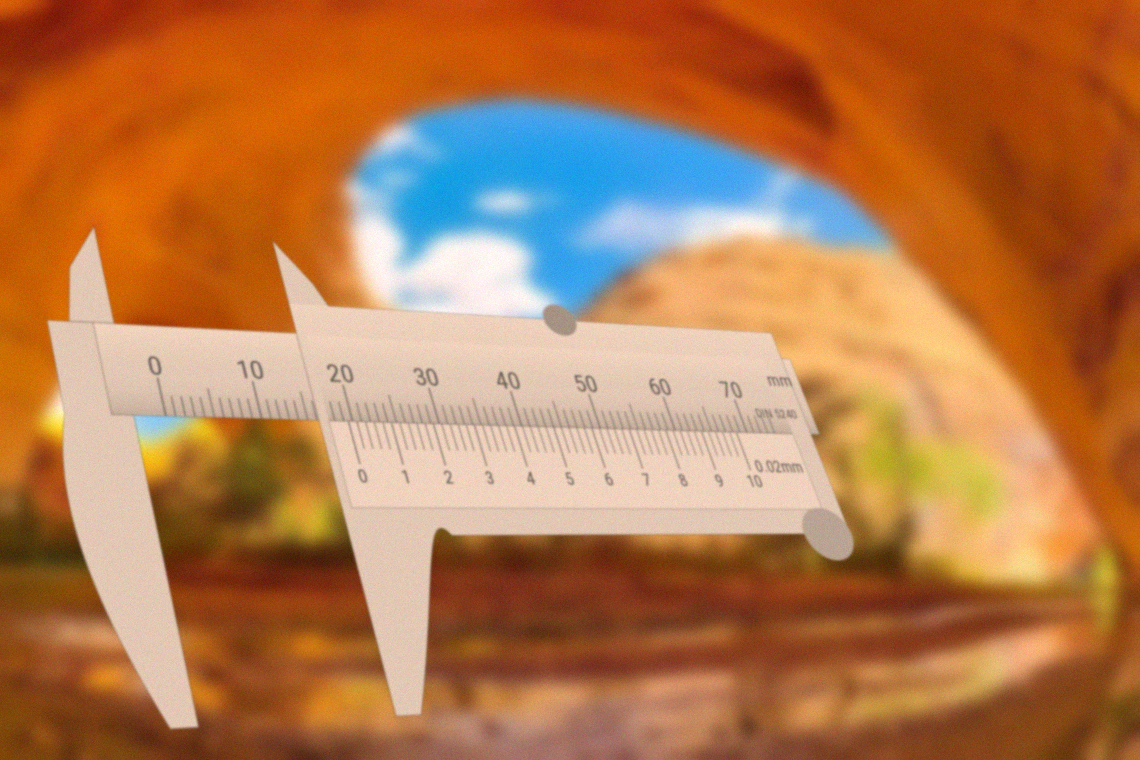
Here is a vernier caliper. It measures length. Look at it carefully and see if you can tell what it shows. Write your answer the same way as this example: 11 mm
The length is 19.5 mm
